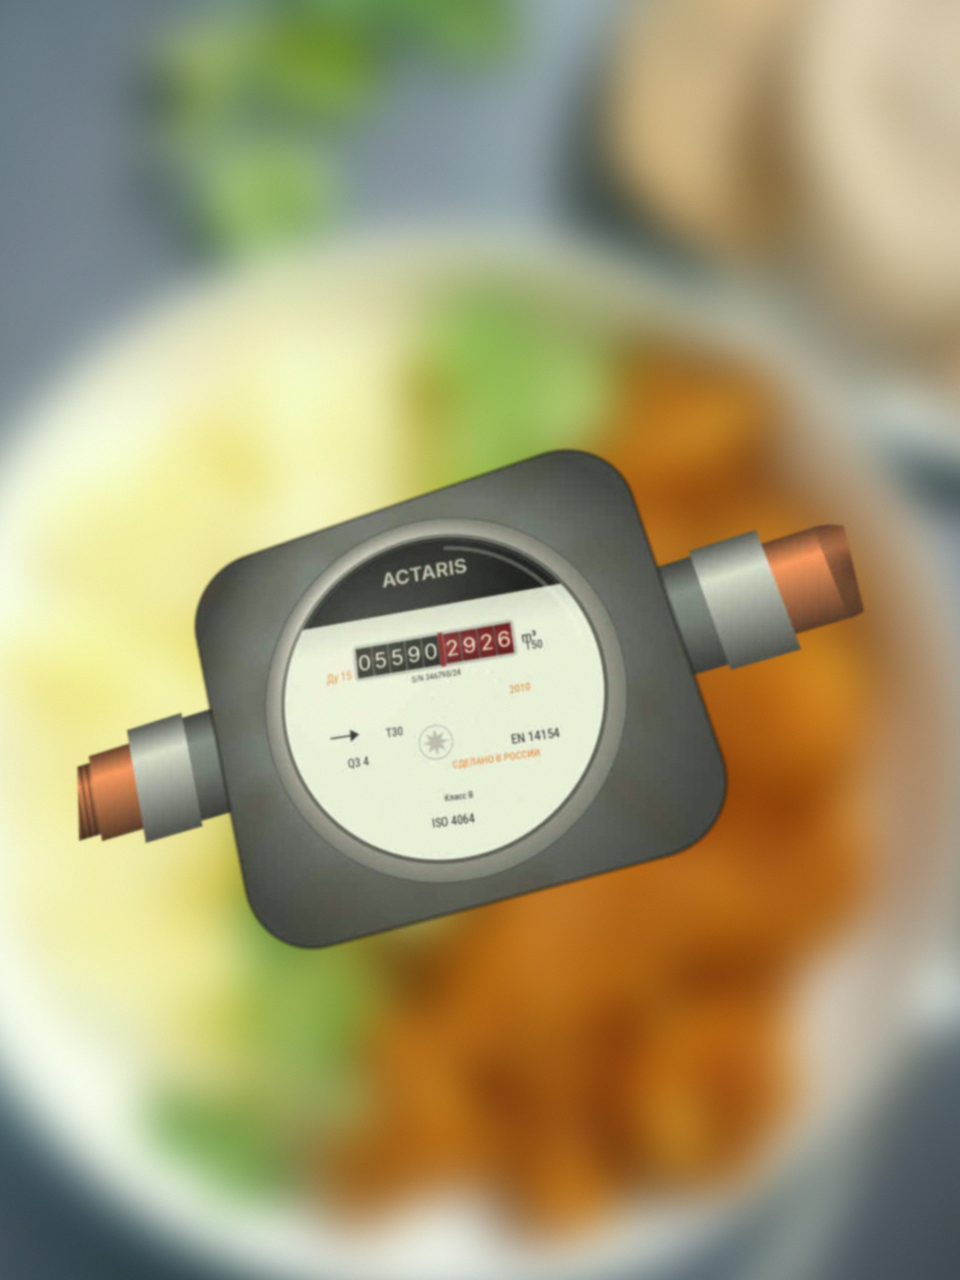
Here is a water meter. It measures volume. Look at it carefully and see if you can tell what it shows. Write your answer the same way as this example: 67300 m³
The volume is 5590.2926 m³
